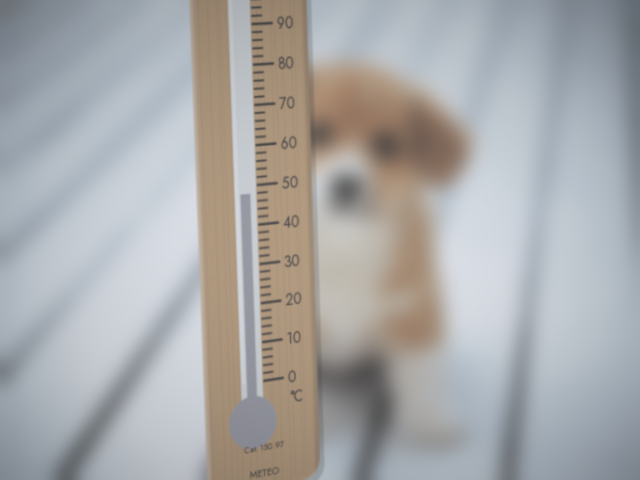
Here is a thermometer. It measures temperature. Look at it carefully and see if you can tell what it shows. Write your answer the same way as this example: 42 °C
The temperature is 48 °C
